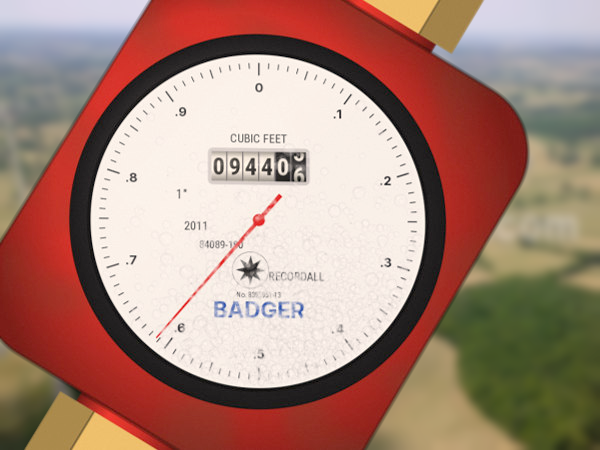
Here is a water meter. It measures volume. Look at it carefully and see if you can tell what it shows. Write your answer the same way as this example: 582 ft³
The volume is 94405.61 ft³
